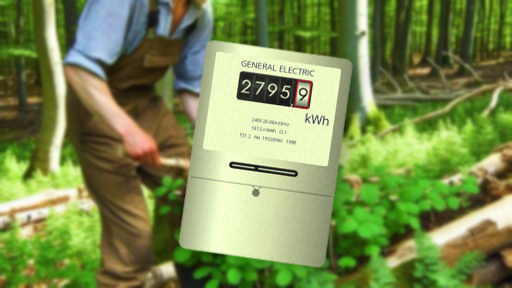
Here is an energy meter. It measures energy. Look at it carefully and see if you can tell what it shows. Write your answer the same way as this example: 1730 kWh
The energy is 2795.9 kWh
